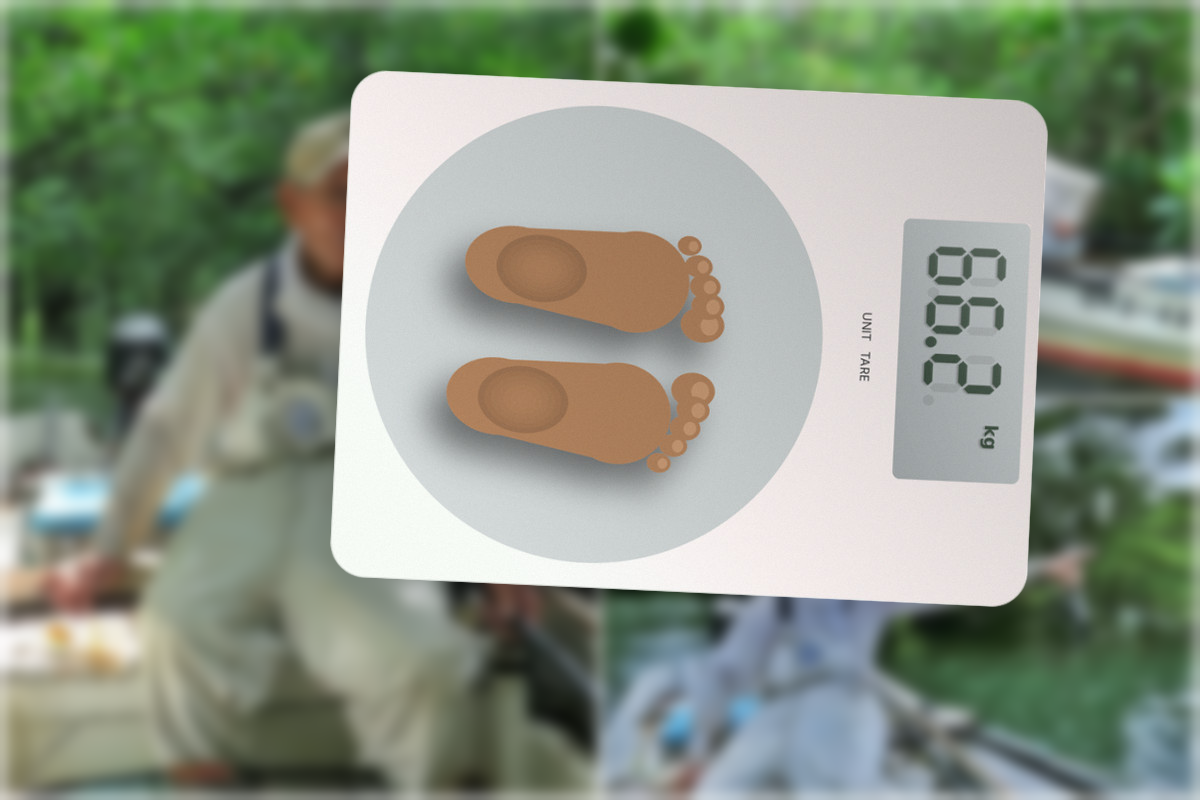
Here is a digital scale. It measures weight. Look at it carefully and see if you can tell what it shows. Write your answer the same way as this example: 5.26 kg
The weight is 66.2 kg
